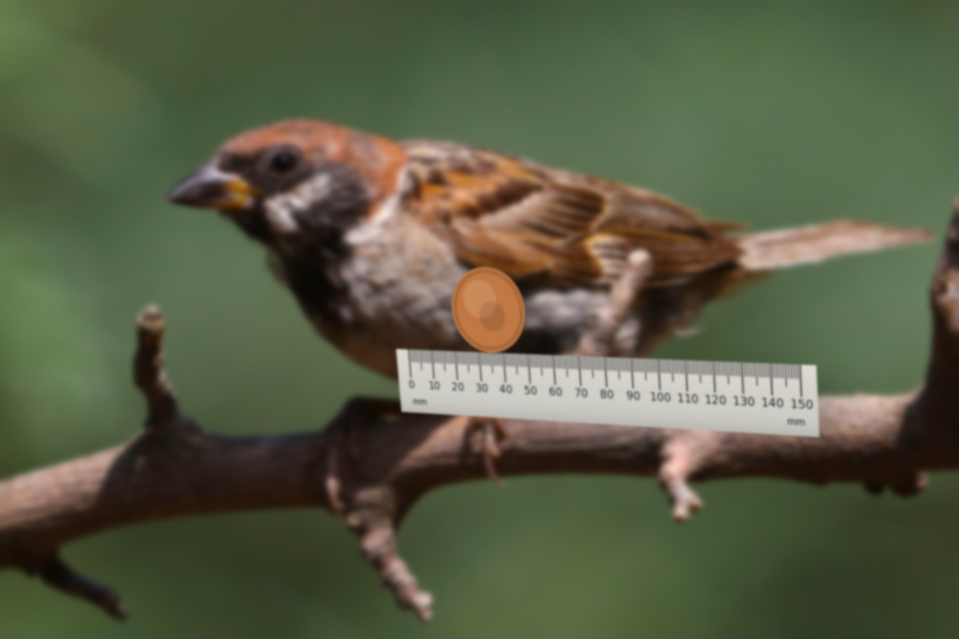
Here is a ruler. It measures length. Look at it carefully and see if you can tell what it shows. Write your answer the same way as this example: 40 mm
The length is 30 mm
